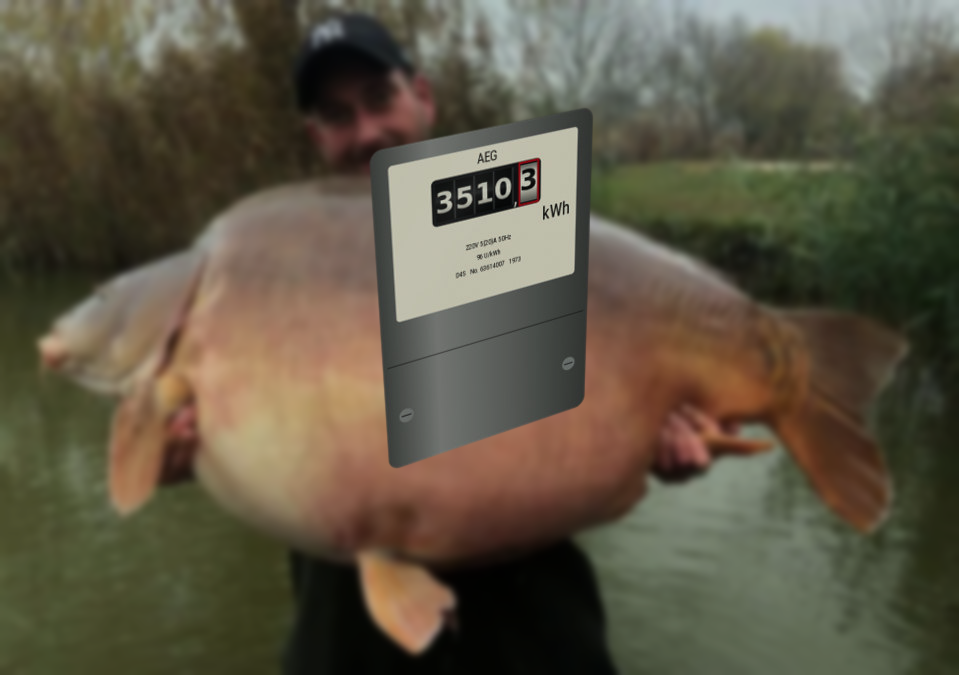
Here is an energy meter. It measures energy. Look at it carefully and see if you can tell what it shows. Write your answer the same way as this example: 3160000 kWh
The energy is 3510.3 kWh
